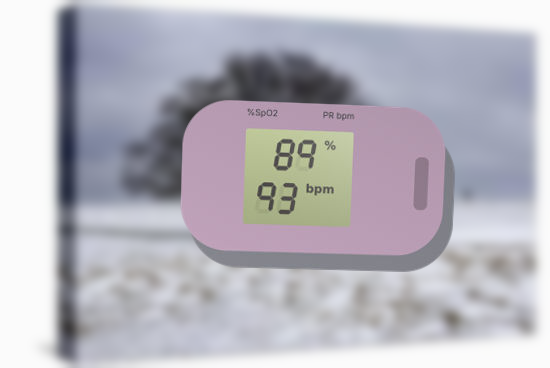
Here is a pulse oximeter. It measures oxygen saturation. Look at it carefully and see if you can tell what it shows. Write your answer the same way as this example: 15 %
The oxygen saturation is 89 %
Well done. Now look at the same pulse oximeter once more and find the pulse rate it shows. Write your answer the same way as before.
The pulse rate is 93 bpm
